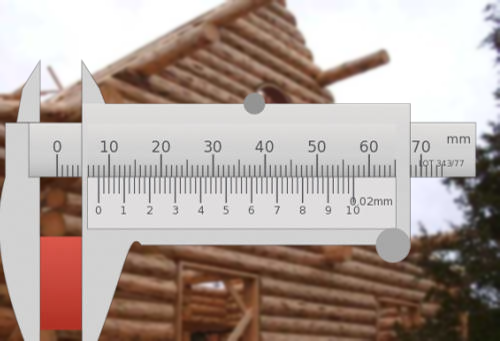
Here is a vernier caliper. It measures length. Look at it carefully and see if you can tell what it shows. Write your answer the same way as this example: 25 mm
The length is 8.0 mm
